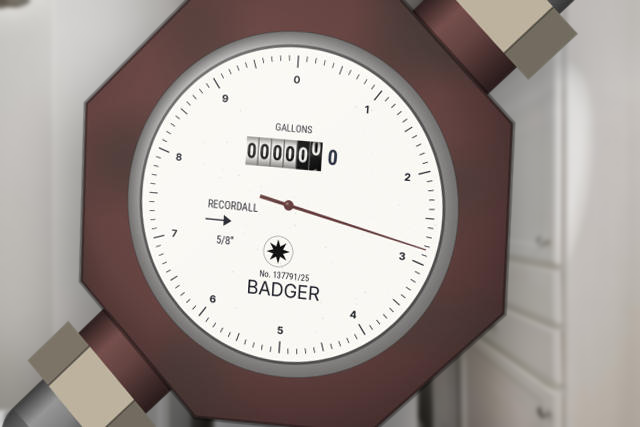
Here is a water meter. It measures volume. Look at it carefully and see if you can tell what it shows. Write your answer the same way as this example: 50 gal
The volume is 2.8 gal
